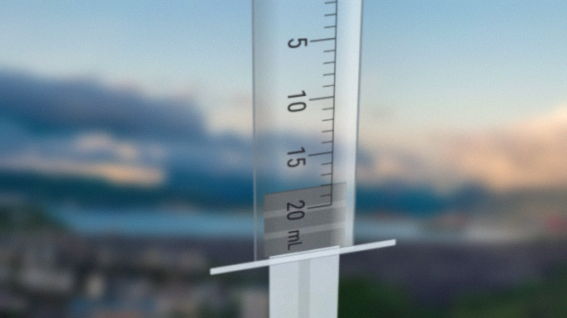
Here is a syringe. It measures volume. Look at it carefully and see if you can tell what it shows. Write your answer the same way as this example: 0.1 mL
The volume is 18 mL
